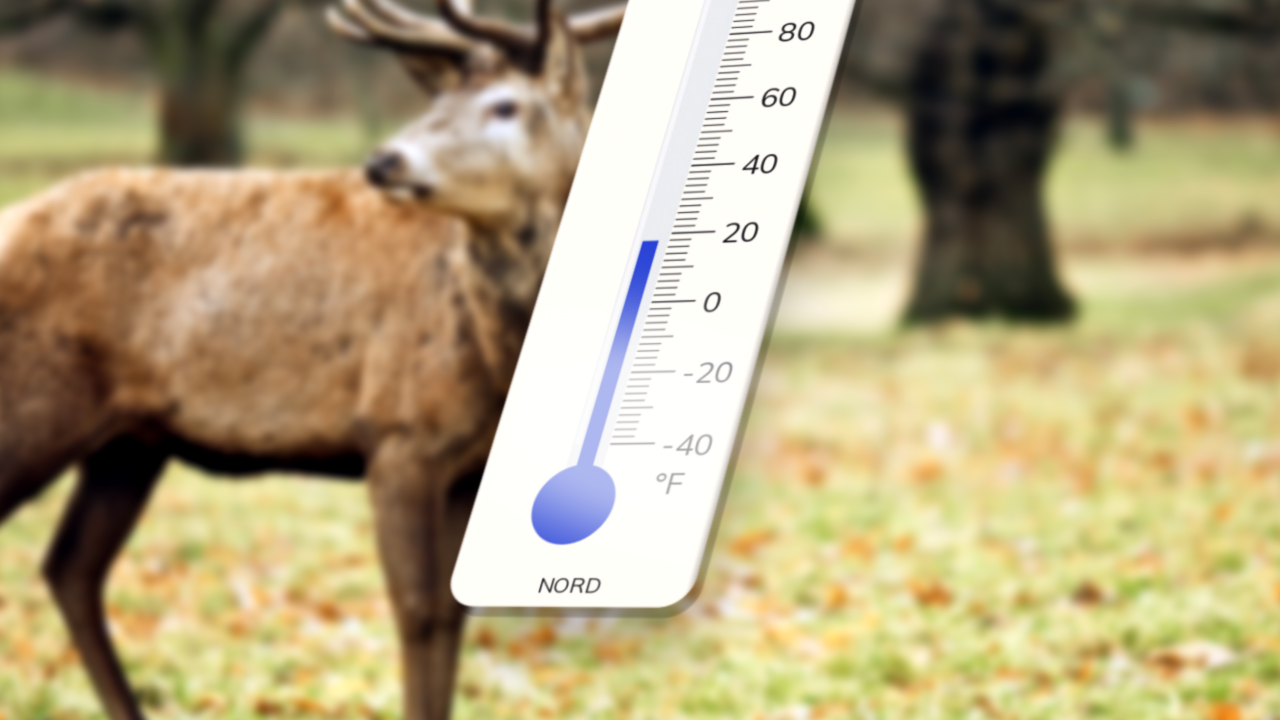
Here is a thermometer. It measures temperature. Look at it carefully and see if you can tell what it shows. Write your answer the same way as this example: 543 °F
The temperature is 18 °F
